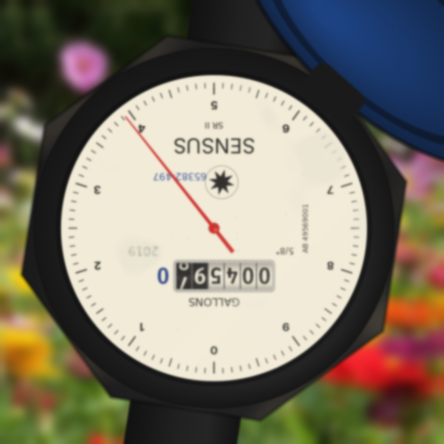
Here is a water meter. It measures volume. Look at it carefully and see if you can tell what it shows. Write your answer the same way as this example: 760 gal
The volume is 45973.9 gal
